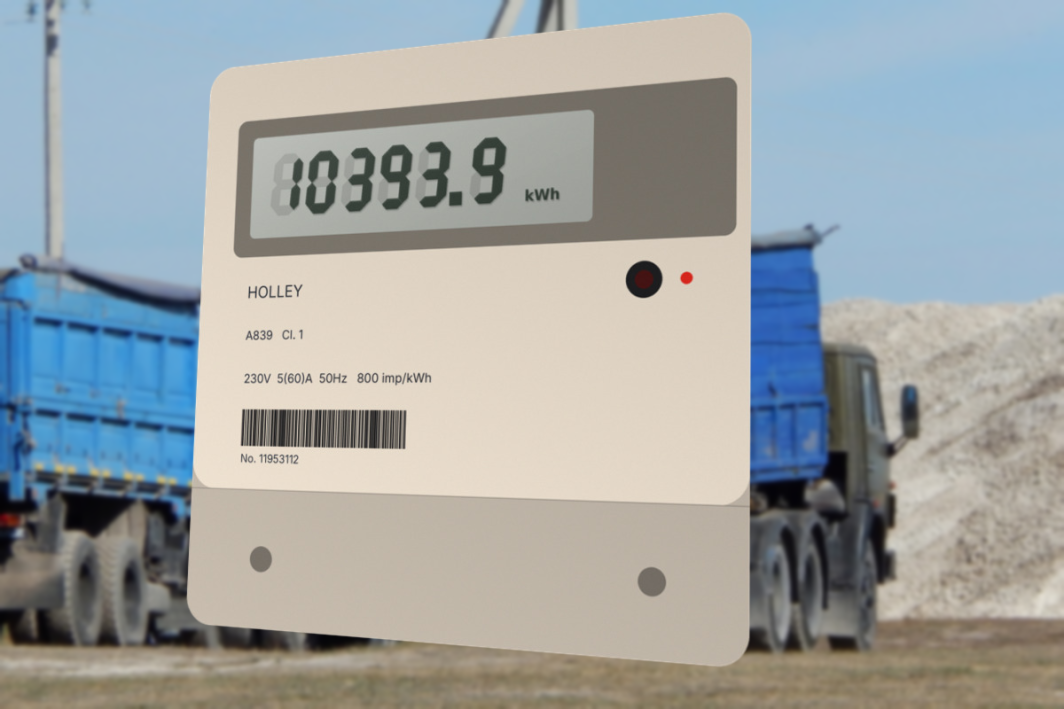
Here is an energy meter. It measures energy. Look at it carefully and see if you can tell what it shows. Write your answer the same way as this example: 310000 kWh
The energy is 10393.9 kWh
